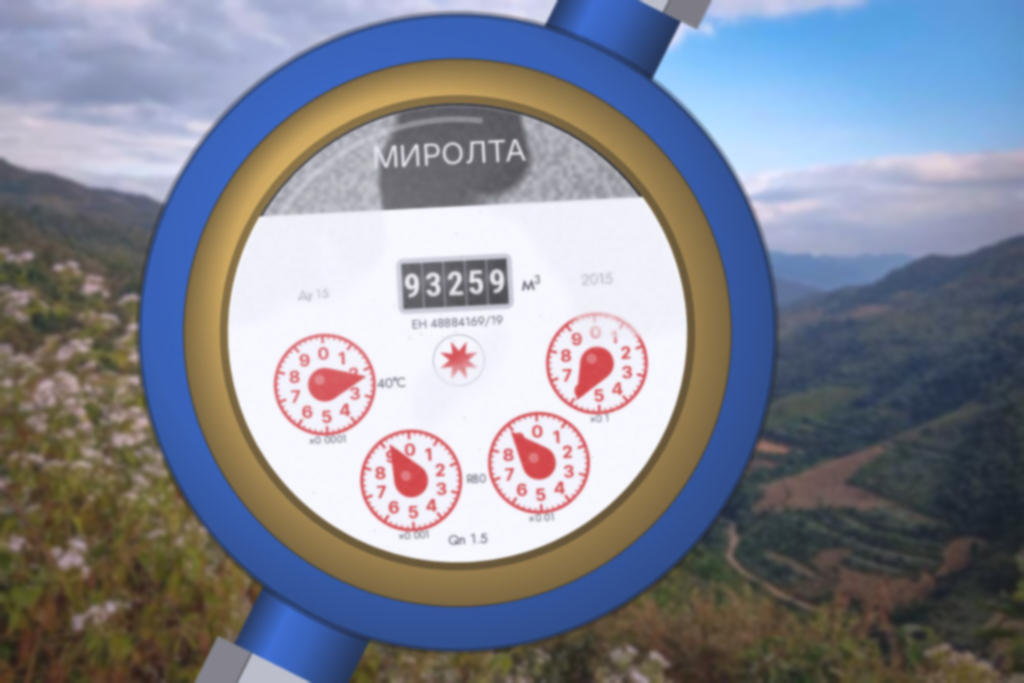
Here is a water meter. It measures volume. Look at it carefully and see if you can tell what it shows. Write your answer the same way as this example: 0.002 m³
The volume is 93259.5892 m³
